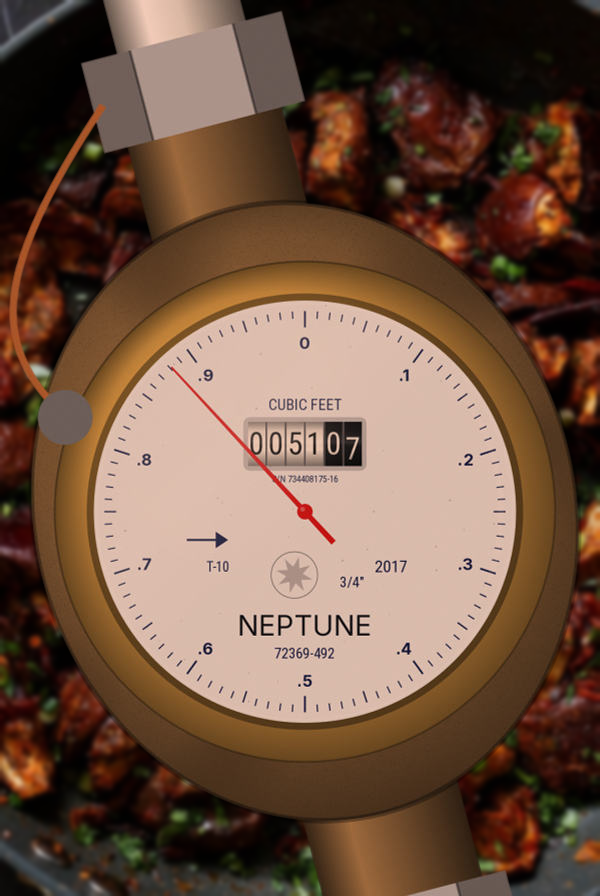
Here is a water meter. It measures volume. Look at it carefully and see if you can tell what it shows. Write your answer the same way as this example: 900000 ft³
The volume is 5106.88 ft³
